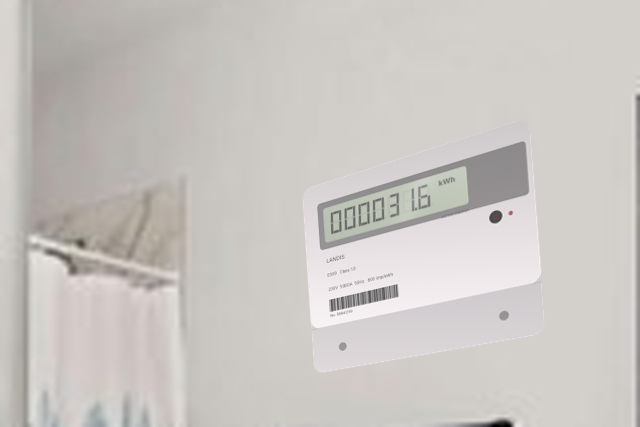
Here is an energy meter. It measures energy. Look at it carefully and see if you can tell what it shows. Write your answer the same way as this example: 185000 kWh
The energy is 31.6 kWh
